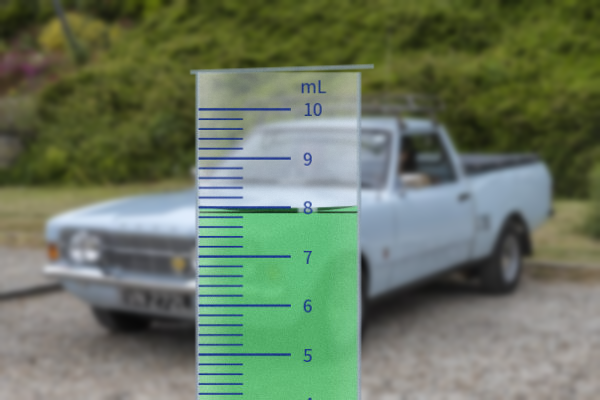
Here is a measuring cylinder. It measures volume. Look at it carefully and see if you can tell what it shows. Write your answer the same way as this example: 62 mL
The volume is 7.9 mL
